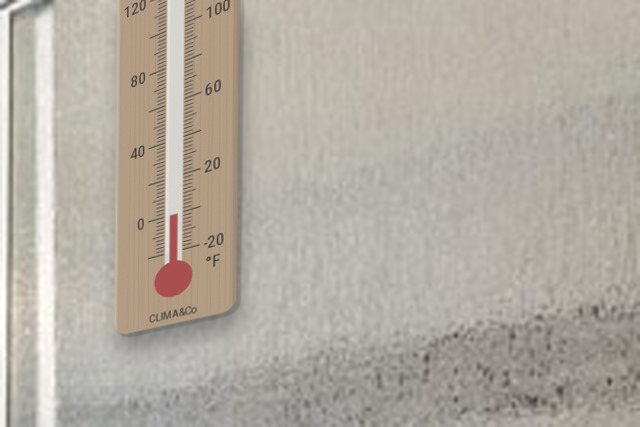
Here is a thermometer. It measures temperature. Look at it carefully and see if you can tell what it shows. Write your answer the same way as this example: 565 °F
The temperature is 0 °F
